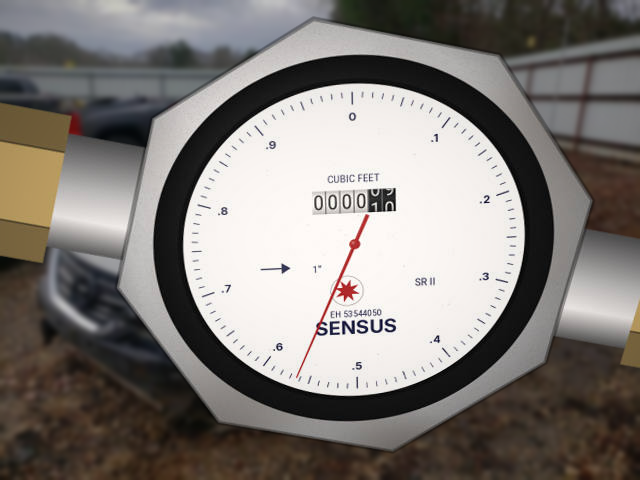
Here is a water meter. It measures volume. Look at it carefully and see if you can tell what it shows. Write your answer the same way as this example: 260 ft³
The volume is 9.56 ft³
